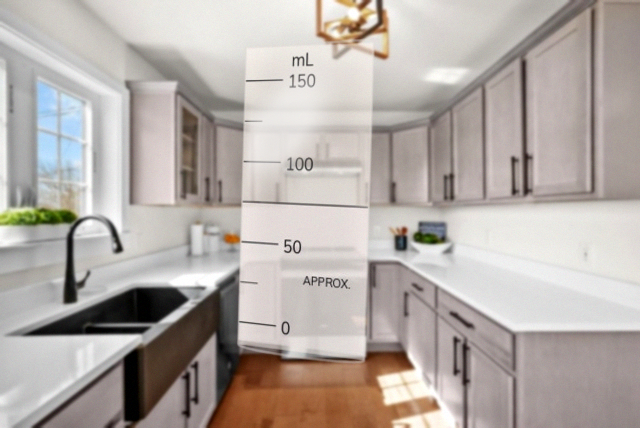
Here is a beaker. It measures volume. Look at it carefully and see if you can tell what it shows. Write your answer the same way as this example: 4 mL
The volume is 75 mL
